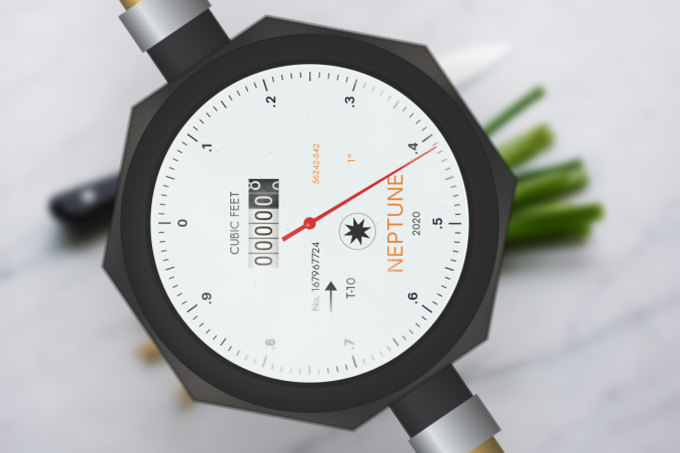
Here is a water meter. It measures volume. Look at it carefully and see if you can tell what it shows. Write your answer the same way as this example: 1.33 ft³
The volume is 8.41 ft³
